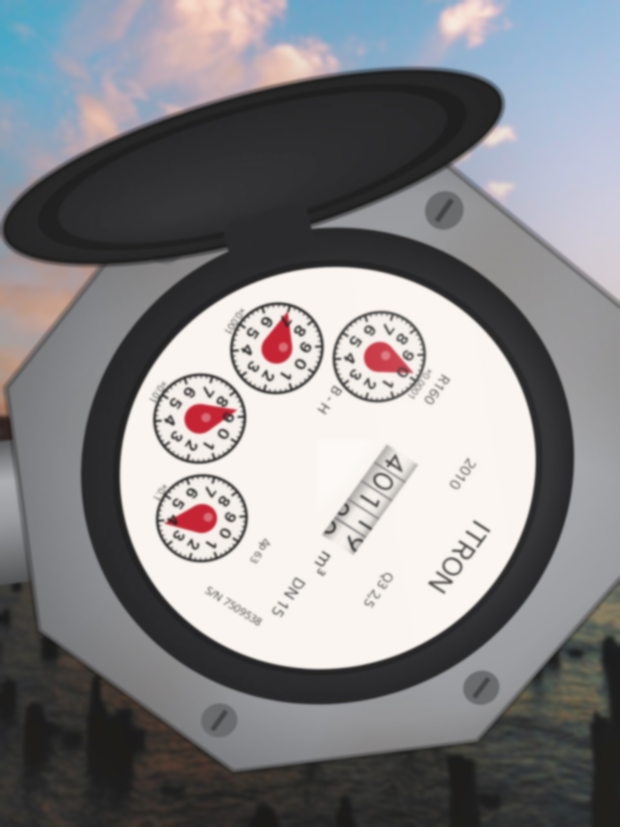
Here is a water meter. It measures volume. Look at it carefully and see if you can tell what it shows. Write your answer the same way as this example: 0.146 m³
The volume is 40119.3869 m³
